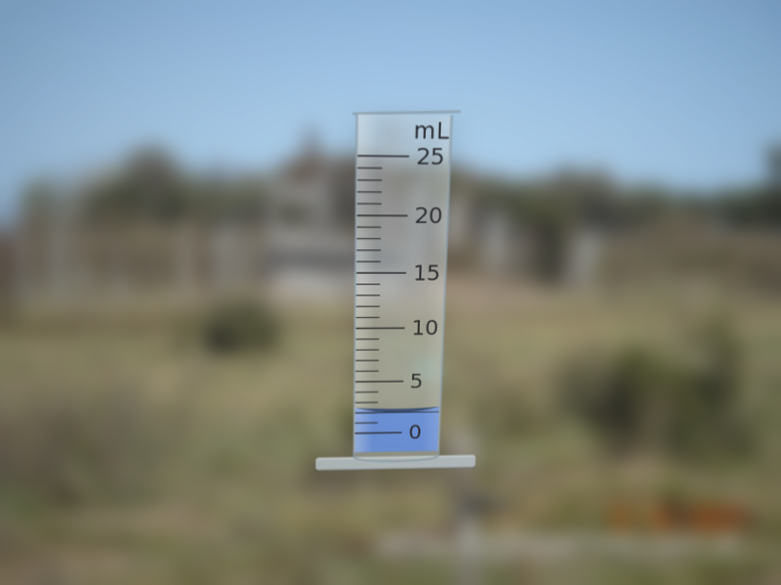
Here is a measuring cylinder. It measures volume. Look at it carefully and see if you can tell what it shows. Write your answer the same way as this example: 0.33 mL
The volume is 2 mL
